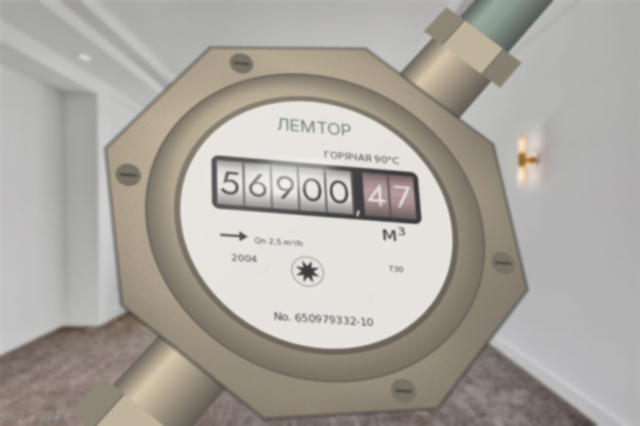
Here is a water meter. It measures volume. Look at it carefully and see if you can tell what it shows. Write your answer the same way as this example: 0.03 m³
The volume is 56900.47 m³
